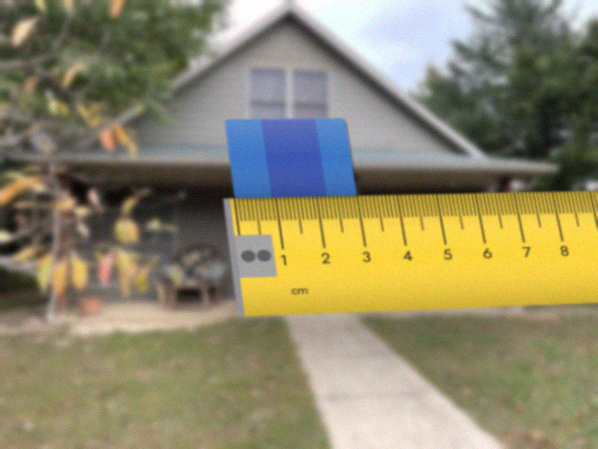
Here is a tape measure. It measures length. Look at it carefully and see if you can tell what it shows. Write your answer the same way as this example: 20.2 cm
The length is 3 cm
